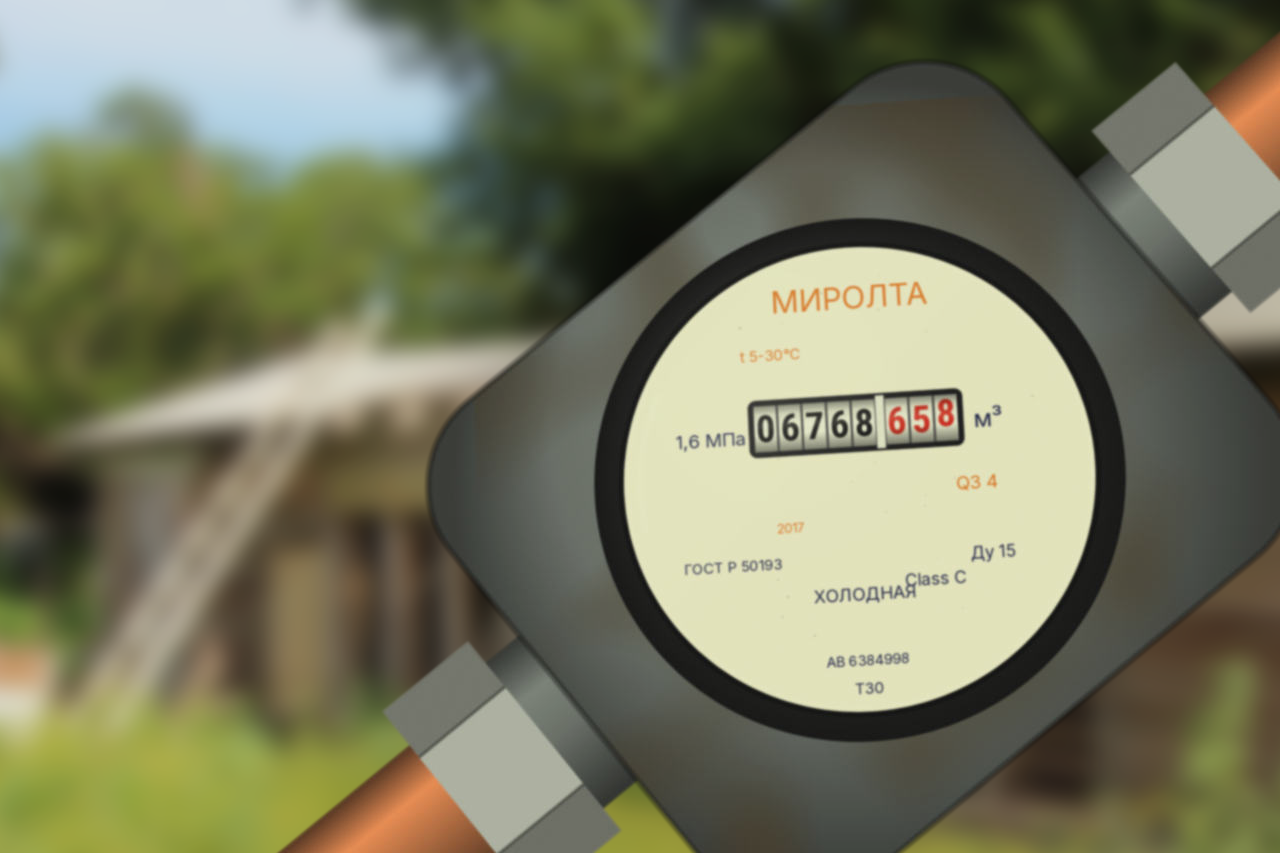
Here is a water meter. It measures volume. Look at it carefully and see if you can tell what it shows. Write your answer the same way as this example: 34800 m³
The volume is 6768.658 m³
